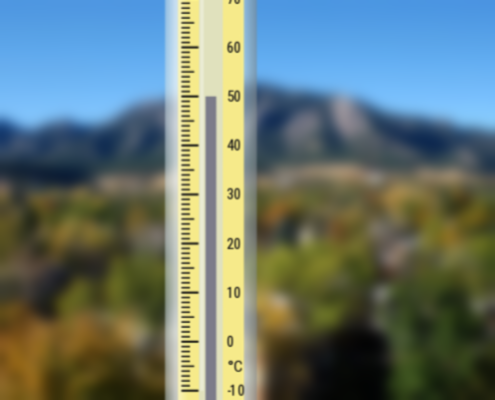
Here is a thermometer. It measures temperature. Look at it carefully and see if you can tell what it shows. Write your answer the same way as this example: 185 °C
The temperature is 50 °C
